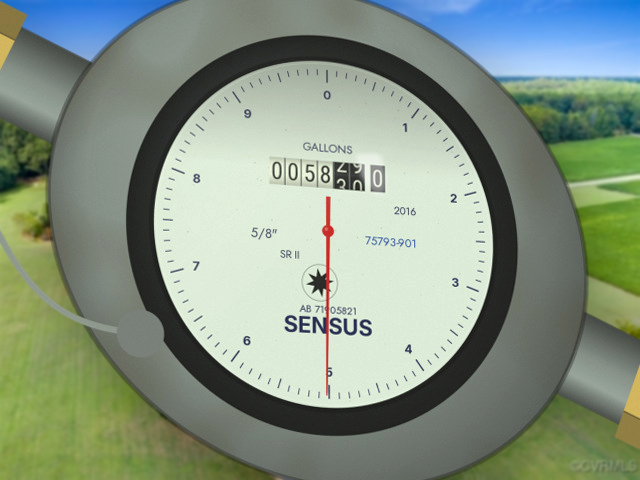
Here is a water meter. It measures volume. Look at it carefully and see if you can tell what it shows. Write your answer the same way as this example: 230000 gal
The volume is 58295.0 gal
